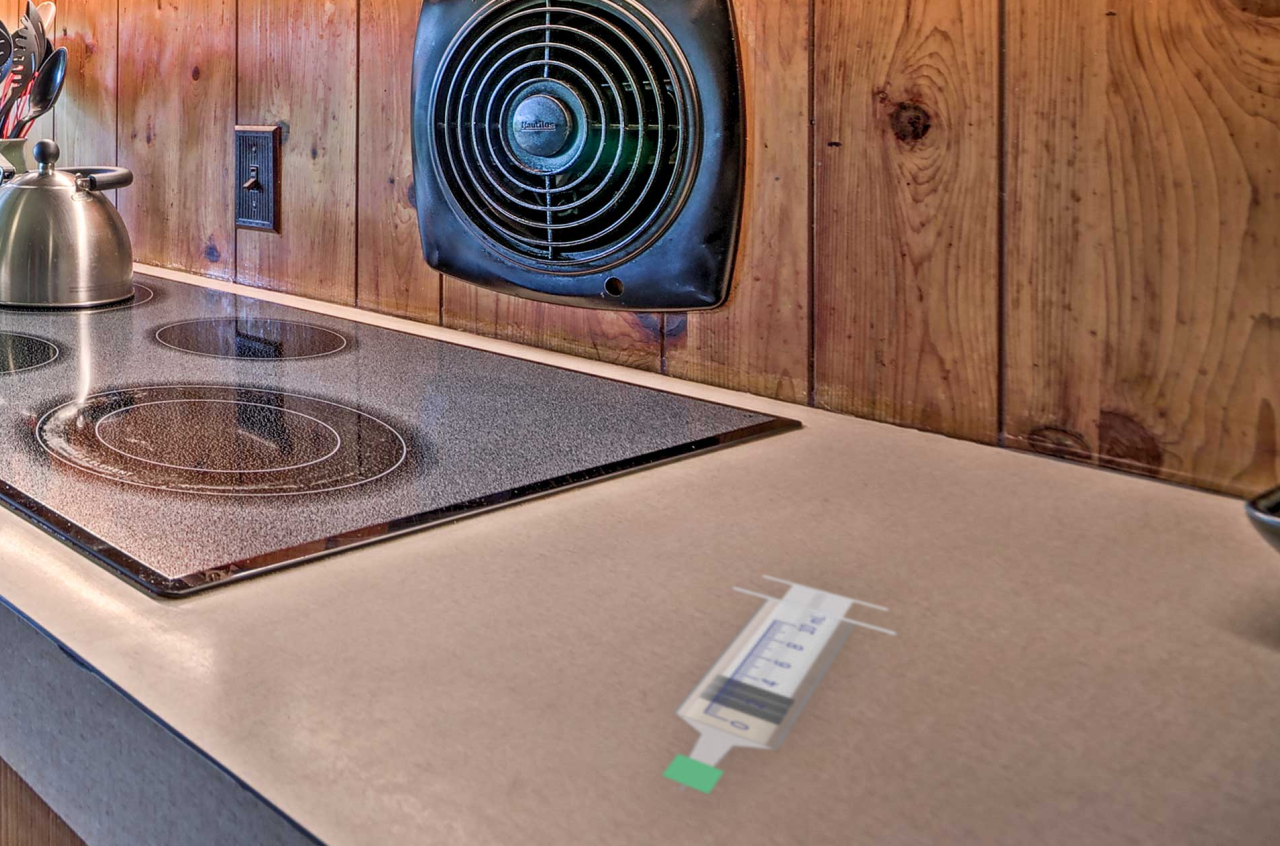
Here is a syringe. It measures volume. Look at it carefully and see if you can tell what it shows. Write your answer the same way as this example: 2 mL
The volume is 1 mL
